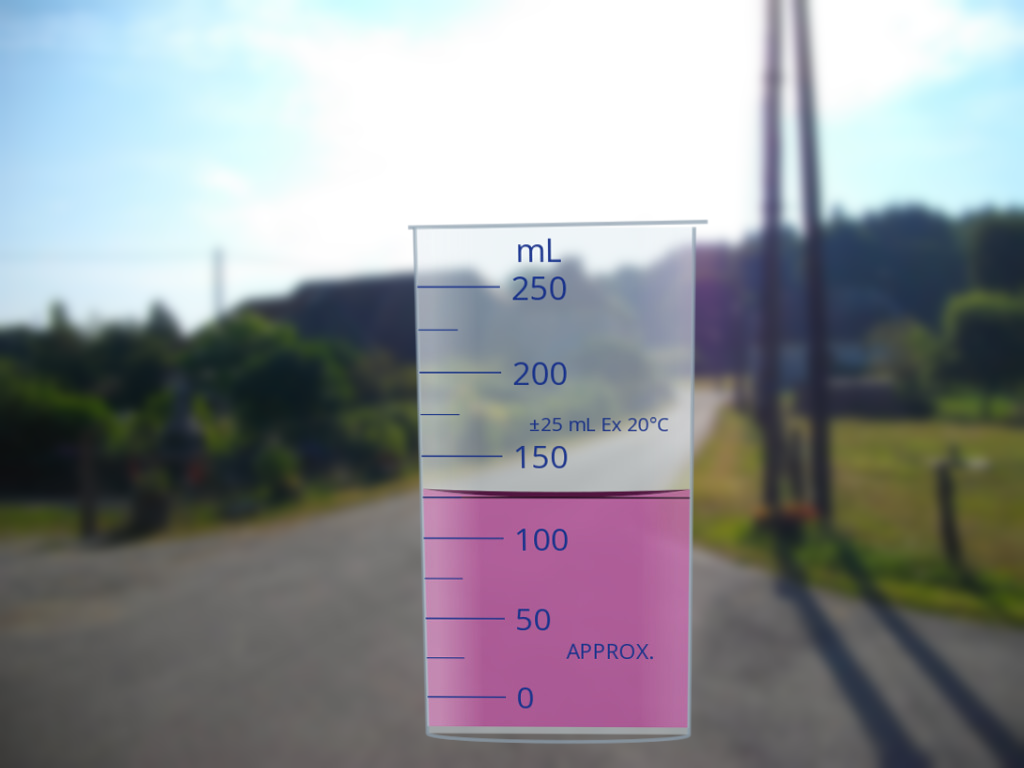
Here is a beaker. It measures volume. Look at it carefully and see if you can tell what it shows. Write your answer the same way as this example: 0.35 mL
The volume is 125 mL
